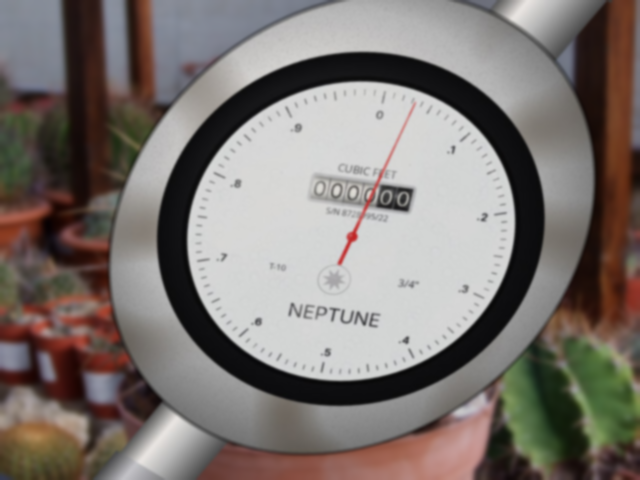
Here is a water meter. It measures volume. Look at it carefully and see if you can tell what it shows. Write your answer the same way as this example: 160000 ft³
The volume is 0.03 ft³
